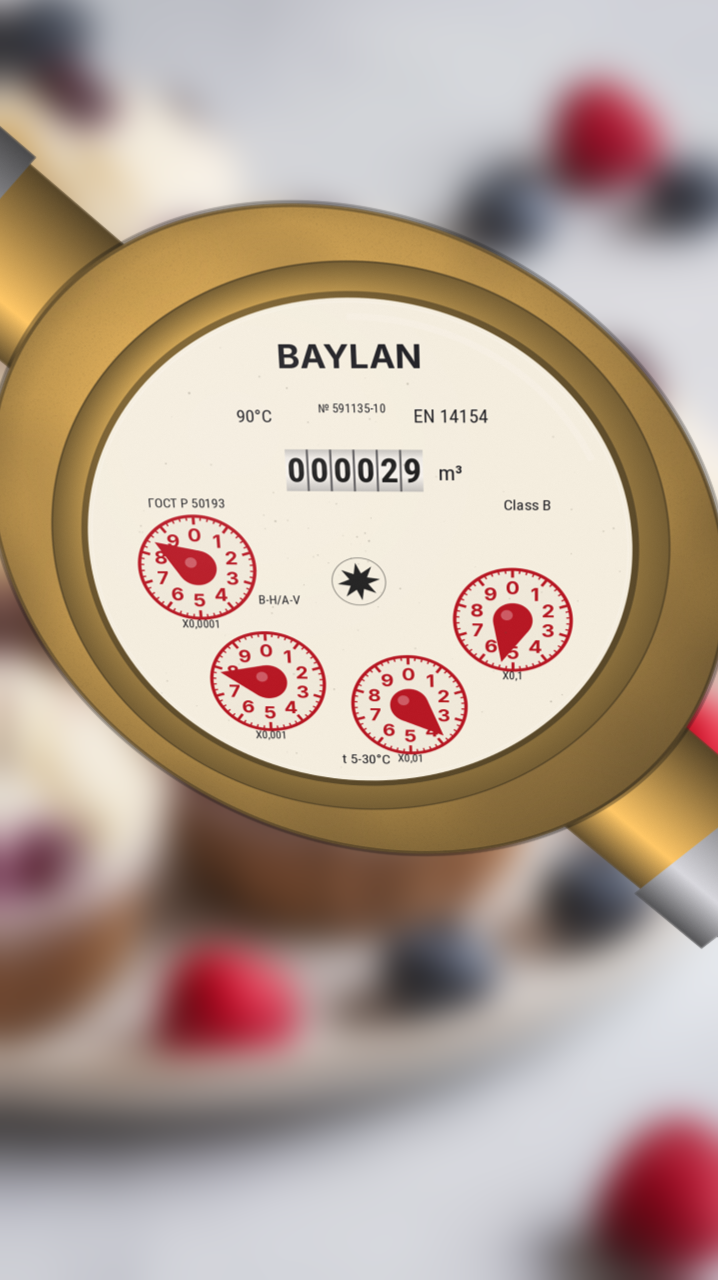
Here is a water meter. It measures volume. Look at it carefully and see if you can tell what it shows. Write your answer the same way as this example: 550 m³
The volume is 29.5378 m³
